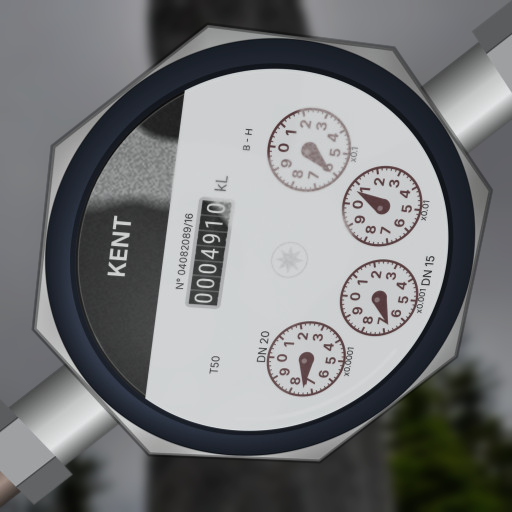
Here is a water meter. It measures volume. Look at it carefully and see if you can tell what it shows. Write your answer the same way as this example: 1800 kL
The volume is 4910.6067 kL
